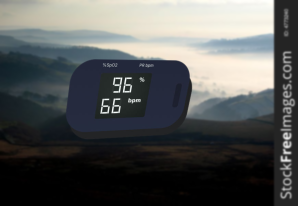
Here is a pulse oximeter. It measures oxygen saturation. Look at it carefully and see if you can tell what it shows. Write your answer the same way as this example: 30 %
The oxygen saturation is 96 %
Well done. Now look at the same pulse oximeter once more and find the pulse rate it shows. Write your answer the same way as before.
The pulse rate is 66 bpm
